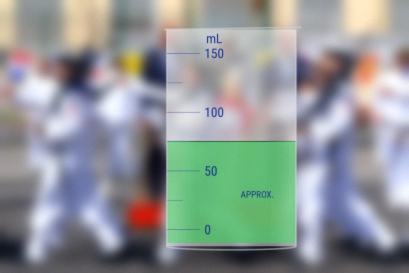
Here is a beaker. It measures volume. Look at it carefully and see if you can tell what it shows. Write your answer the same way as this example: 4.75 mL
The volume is 75 mL
